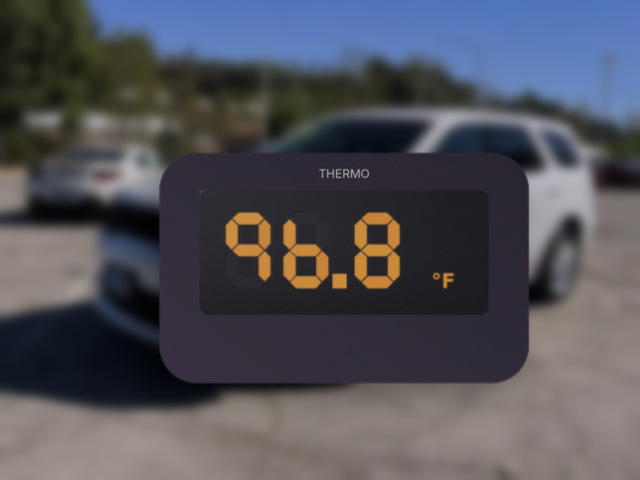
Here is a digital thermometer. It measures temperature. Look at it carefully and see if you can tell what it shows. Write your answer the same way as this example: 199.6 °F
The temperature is 96.8 °F
